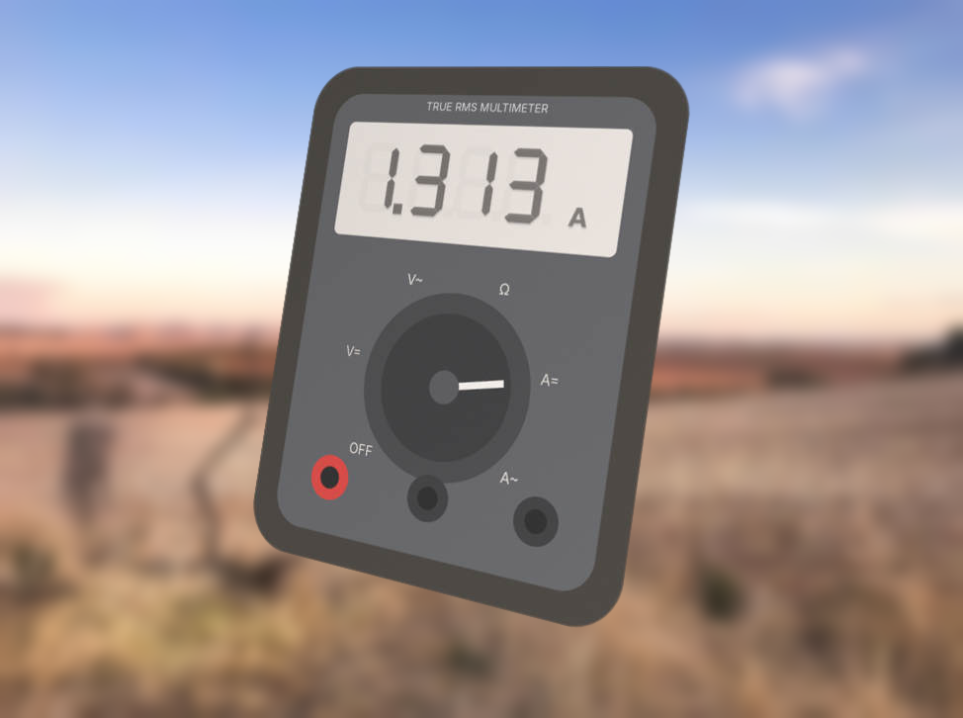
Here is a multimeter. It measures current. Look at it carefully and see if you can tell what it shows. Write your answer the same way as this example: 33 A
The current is 1.313 A
